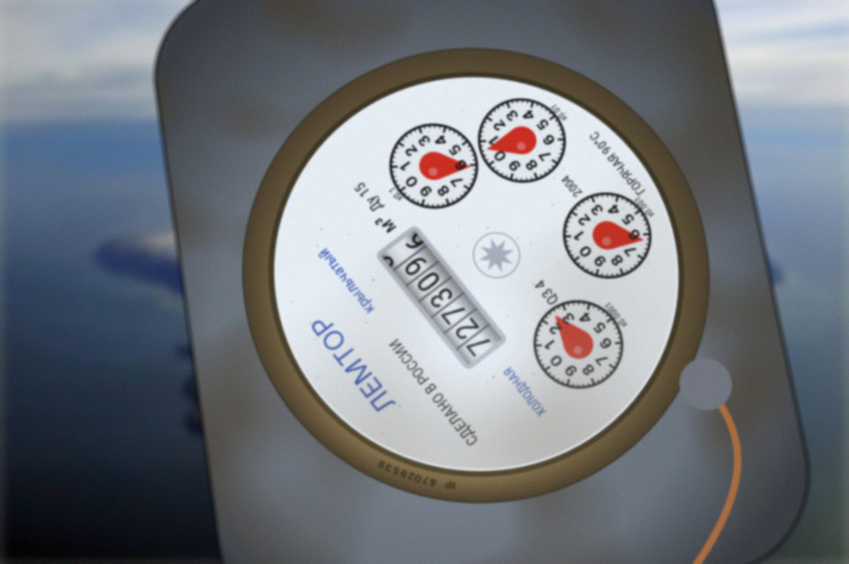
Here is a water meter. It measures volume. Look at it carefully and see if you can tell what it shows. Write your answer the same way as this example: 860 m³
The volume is 7273095.6062 m³
